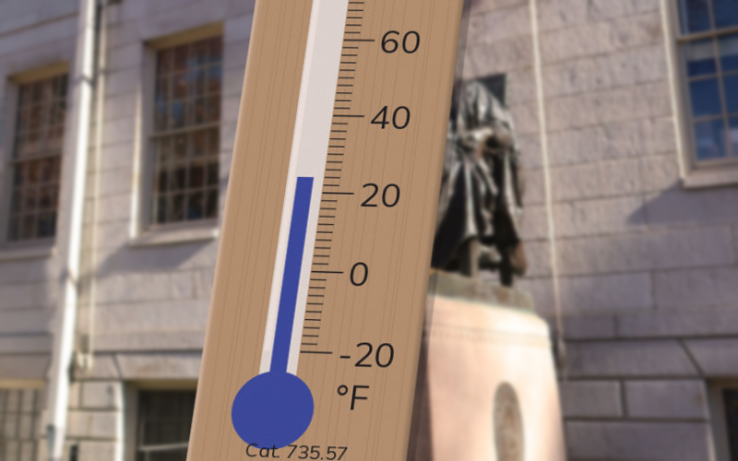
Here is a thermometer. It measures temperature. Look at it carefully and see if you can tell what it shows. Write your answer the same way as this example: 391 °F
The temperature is 24 °F
